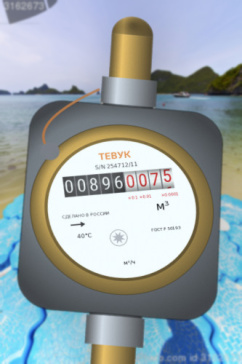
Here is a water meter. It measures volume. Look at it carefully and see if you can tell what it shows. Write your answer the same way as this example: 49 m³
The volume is 896.0075 m³
